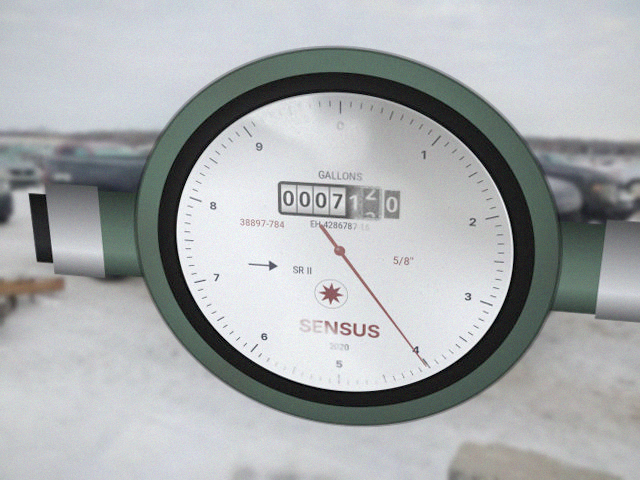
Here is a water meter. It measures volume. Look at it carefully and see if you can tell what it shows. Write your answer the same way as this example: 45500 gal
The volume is 7124.0 gal
